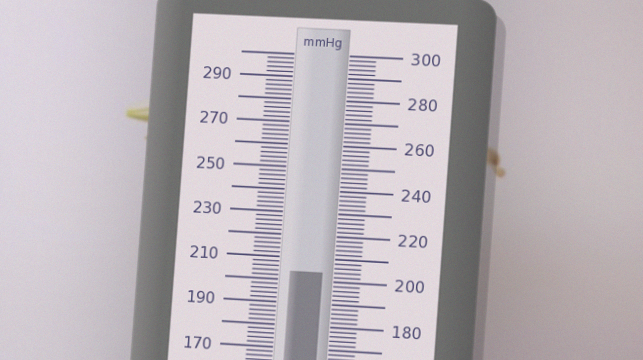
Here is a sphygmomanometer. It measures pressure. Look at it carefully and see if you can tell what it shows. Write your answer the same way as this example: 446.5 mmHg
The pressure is 204 mmHg
